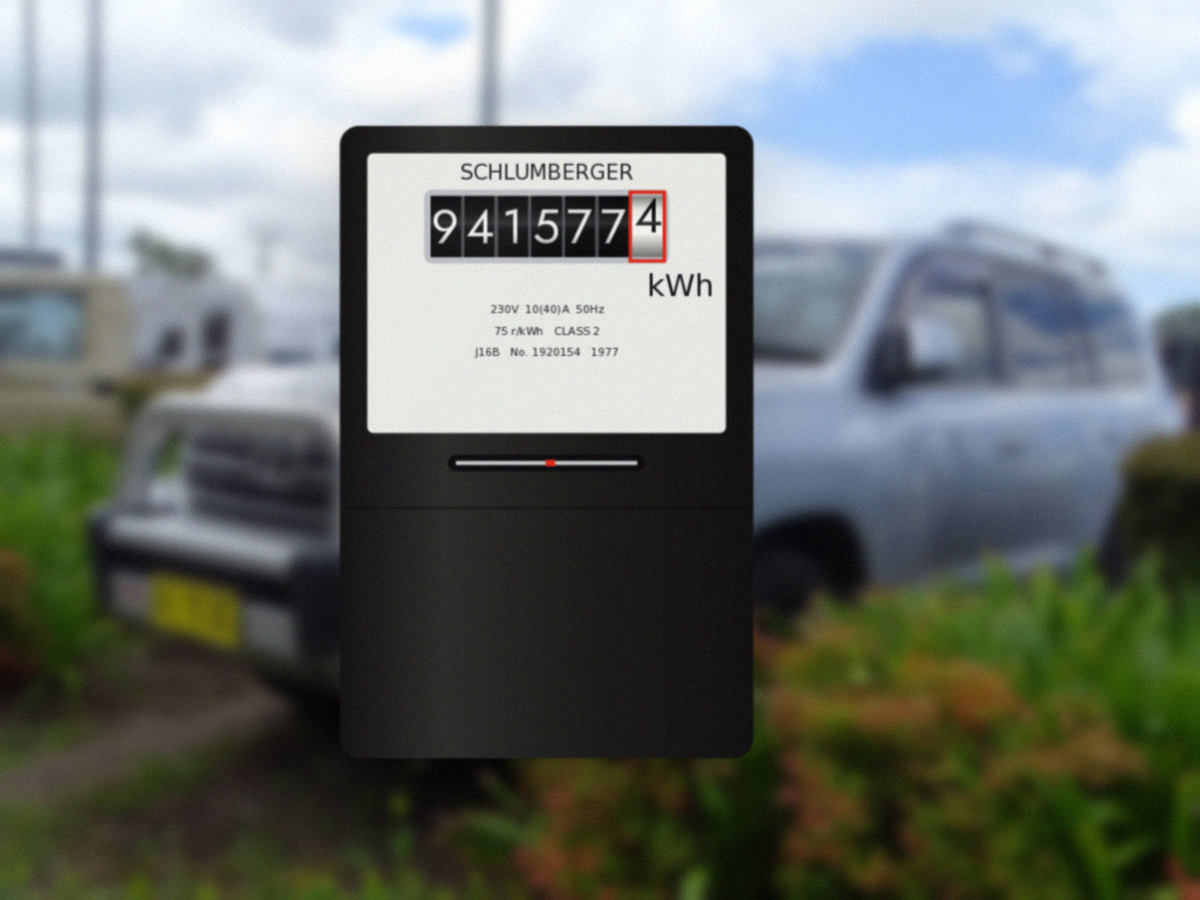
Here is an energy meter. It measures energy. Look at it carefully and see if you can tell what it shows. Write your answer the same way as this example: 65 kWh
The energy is 941577.4 kWh
